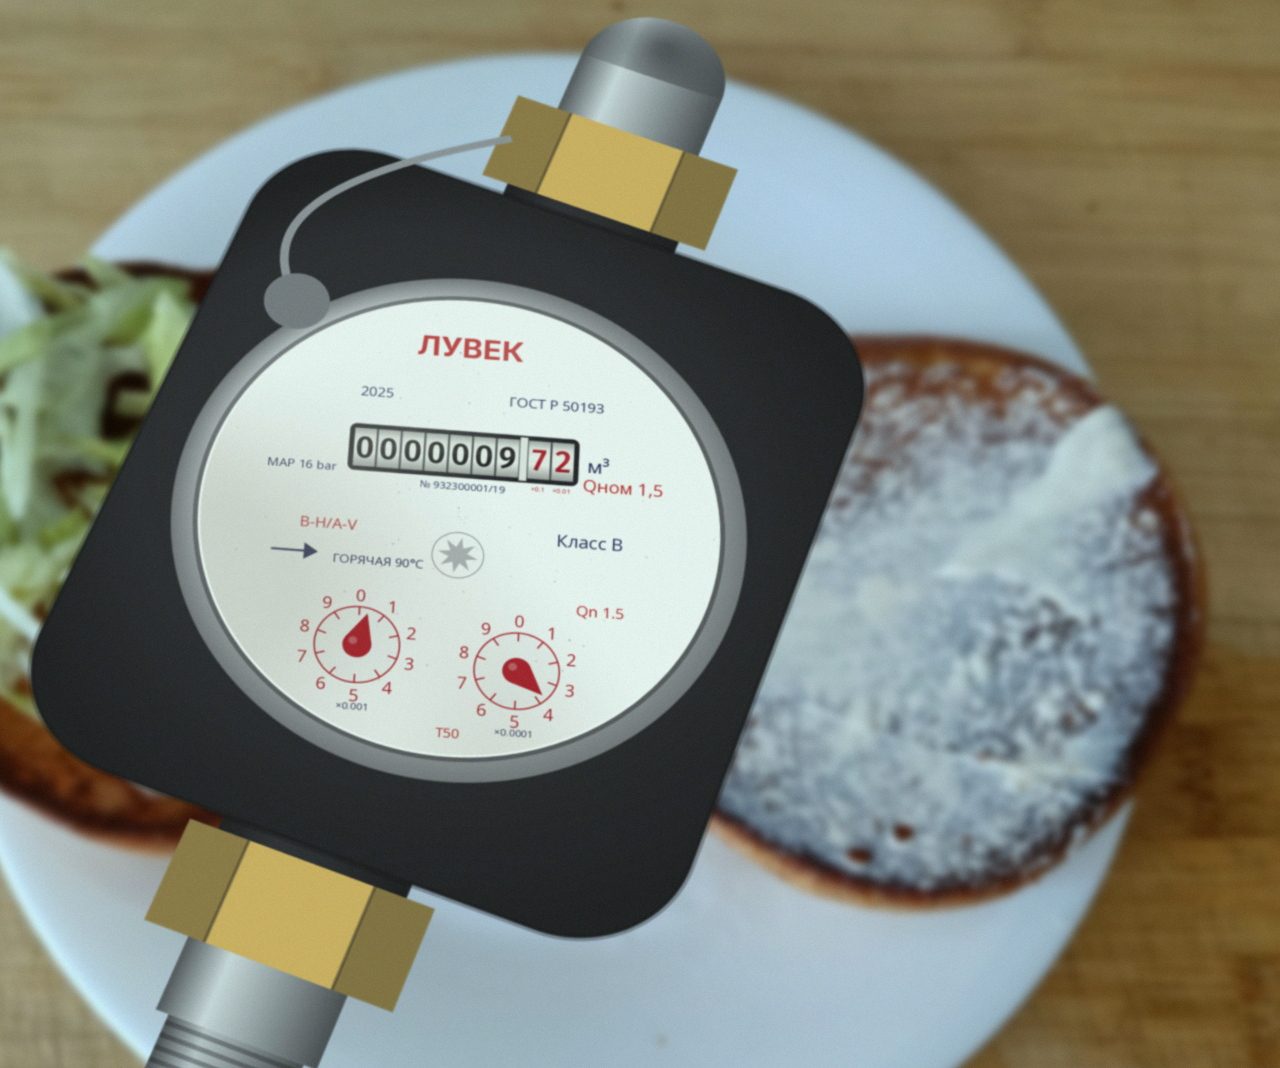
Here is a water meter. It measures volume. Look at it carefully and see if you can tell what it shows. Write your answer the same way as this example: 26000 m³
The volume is 9.7203 m³
